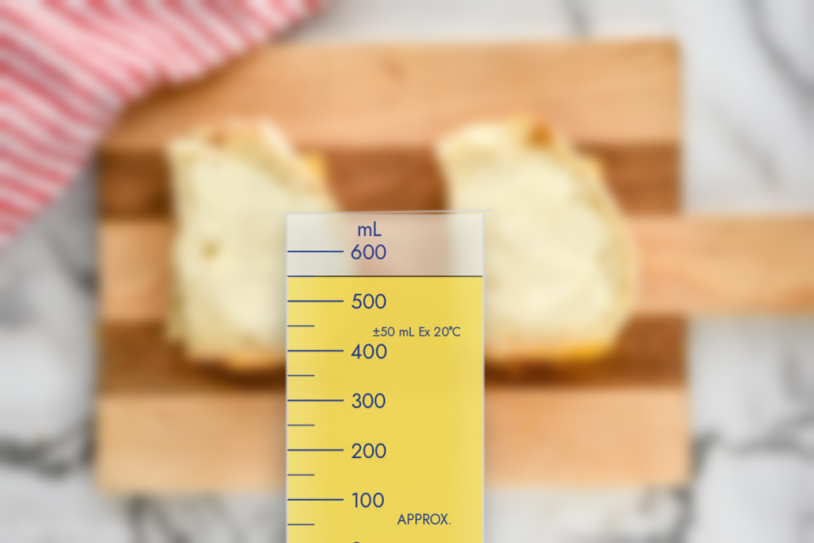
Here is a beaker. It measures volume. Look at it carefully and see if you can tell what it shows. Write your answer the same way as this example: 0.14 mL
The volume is 550 mL
